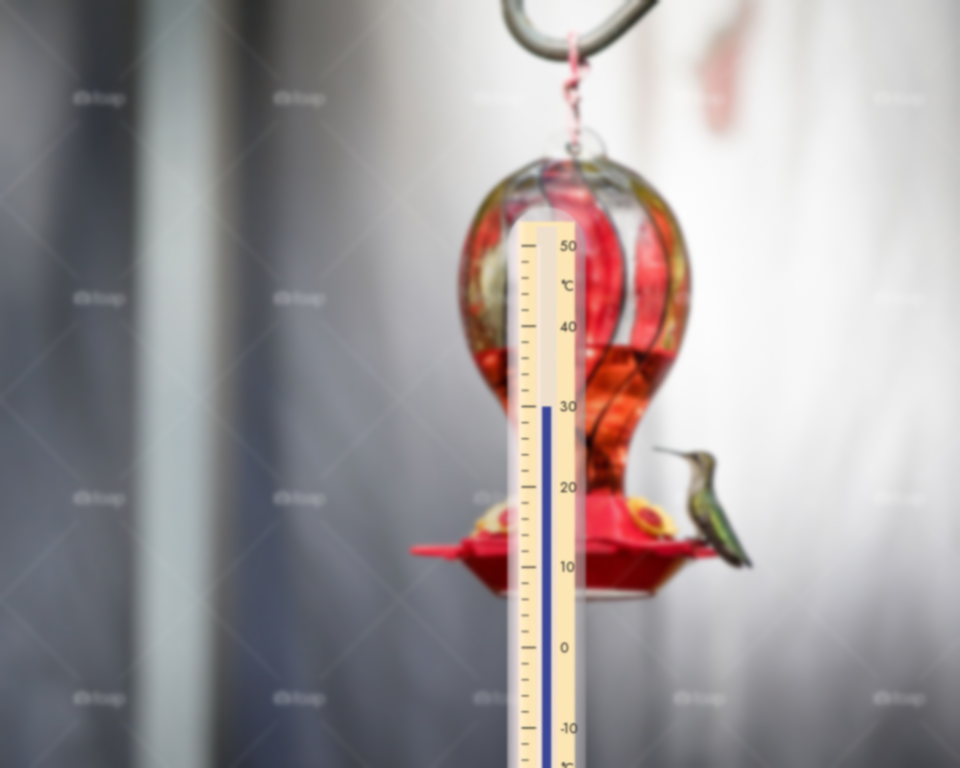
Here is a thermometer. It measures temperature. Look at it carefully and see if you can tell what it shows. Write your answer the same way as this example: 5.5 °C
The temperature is 30 °C
